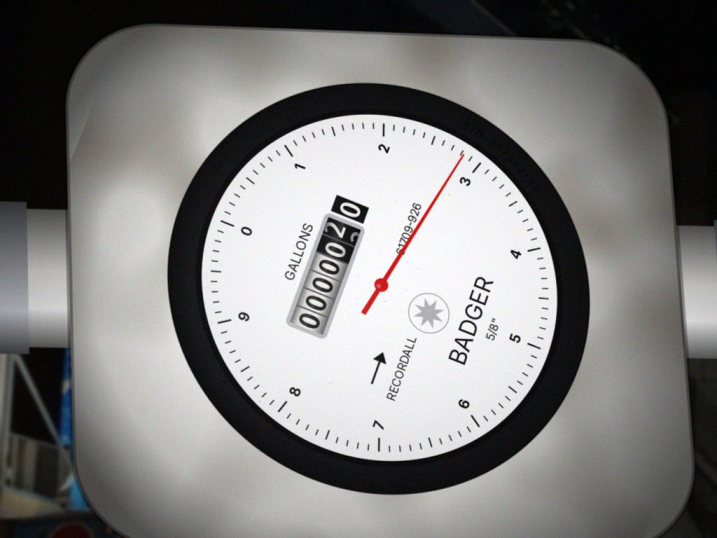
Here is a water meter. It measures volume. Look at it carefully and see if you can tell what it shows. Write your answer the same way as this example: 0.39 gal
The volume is 22.8 gal
